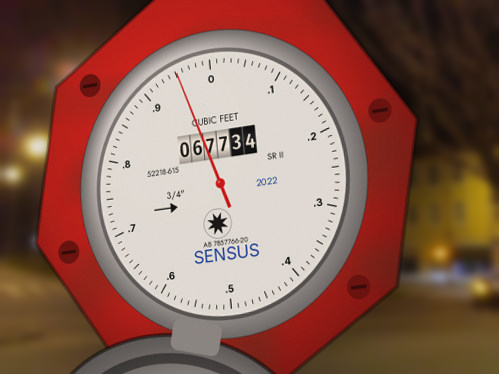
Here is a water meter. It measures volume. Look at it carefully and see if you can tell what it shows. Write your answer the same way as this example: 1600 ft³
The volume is 67733.95 ft³
